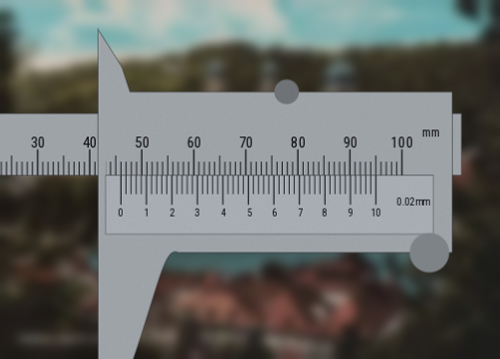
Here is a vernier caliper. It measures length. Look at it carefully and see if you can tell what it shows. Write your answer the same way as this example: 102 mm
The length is 46.0 mm
